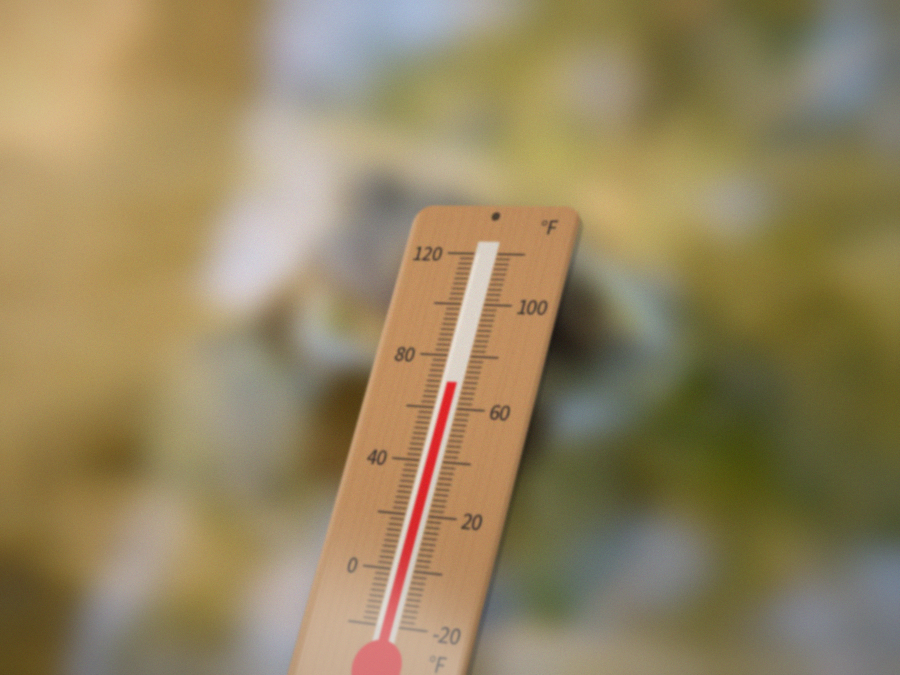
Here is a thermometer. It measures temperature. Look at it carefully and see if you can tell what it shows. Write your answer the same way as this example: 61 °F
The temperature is 70 °F
